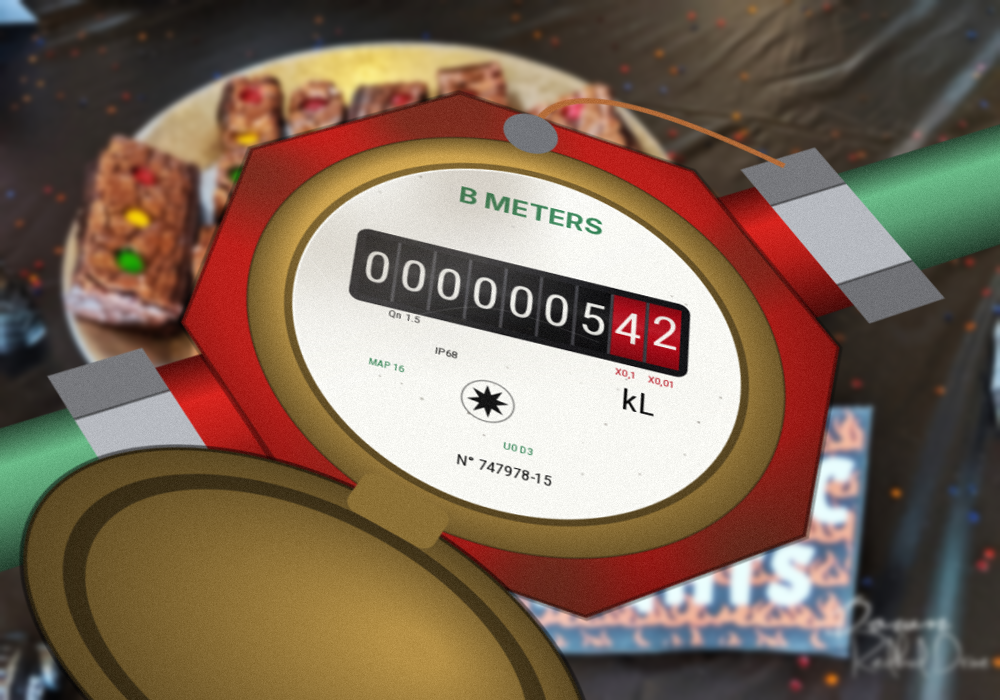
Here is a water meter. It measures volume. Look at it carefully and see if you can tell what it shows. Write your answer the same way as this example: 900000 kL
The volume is 5.42 kL
